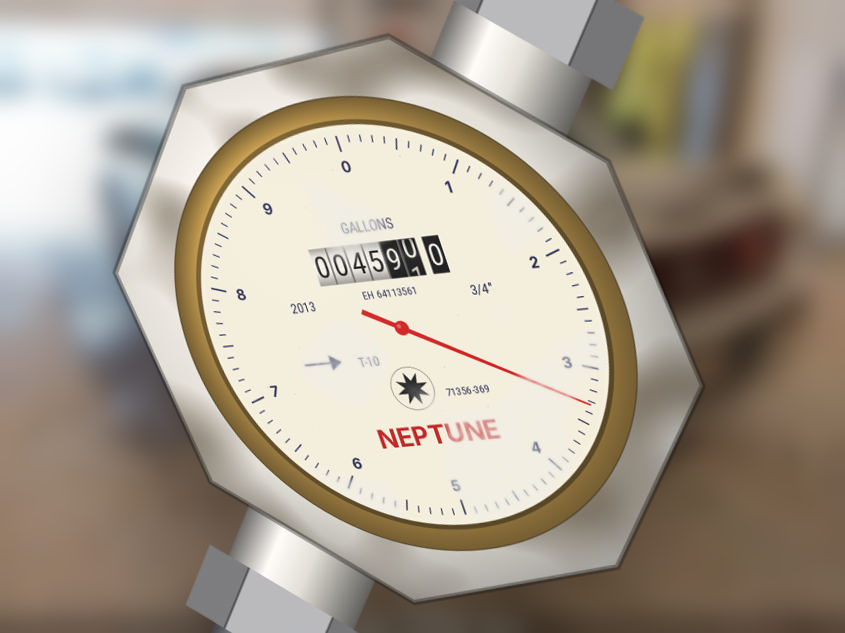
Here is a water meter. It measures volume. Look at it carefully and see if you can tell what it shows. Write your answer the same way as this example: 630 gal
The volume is 45903.3 gal
